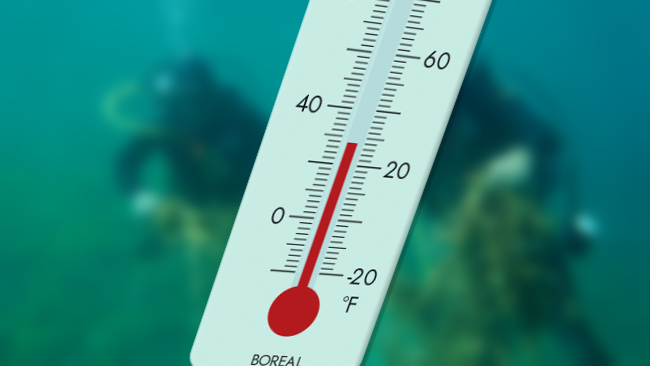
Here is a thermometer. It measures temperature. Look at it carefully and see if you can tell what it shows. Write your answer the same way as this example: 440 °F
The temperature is 28 °F
